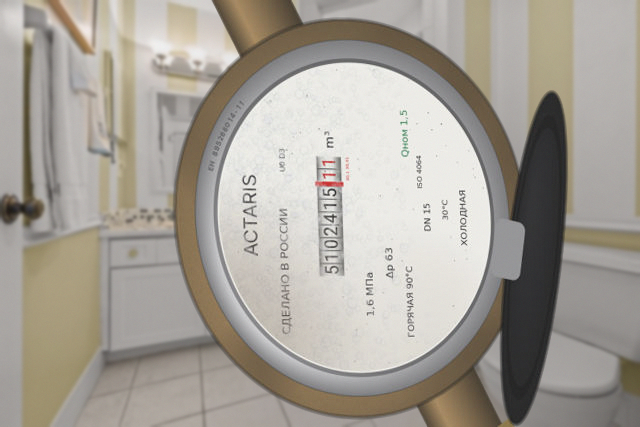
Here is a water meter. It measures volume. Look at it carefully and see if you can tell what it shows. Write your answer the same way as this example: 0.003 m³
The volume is 5102415.11 m³
